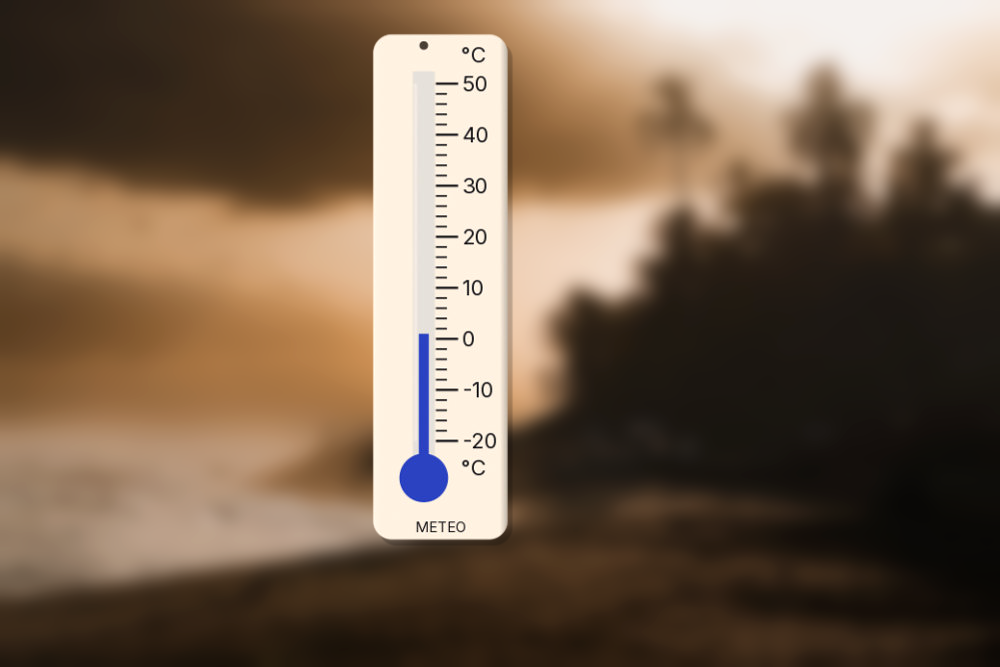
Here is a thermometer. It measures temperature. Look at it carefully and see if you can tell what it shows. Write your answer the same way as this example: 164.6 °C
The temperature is 1 °C
